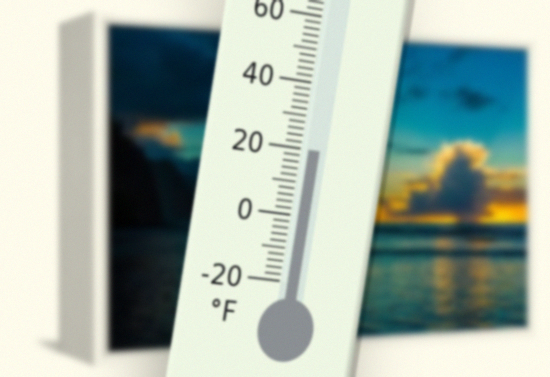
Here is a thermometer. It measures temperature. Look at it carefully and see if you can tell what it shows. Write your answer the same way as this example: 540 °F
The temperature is 20 °F
